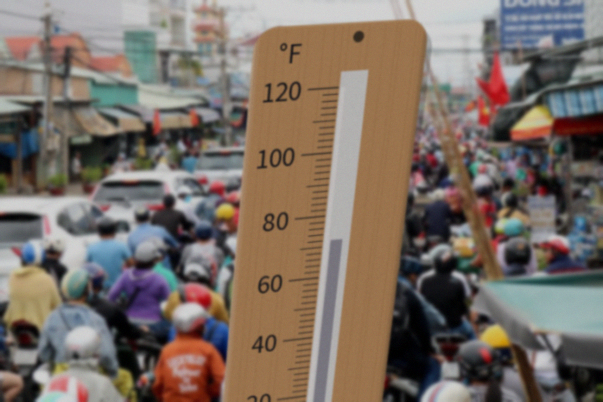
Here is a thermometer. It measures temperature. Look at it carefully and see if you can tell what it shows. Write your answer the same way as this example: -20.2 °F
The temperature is 72 °F
